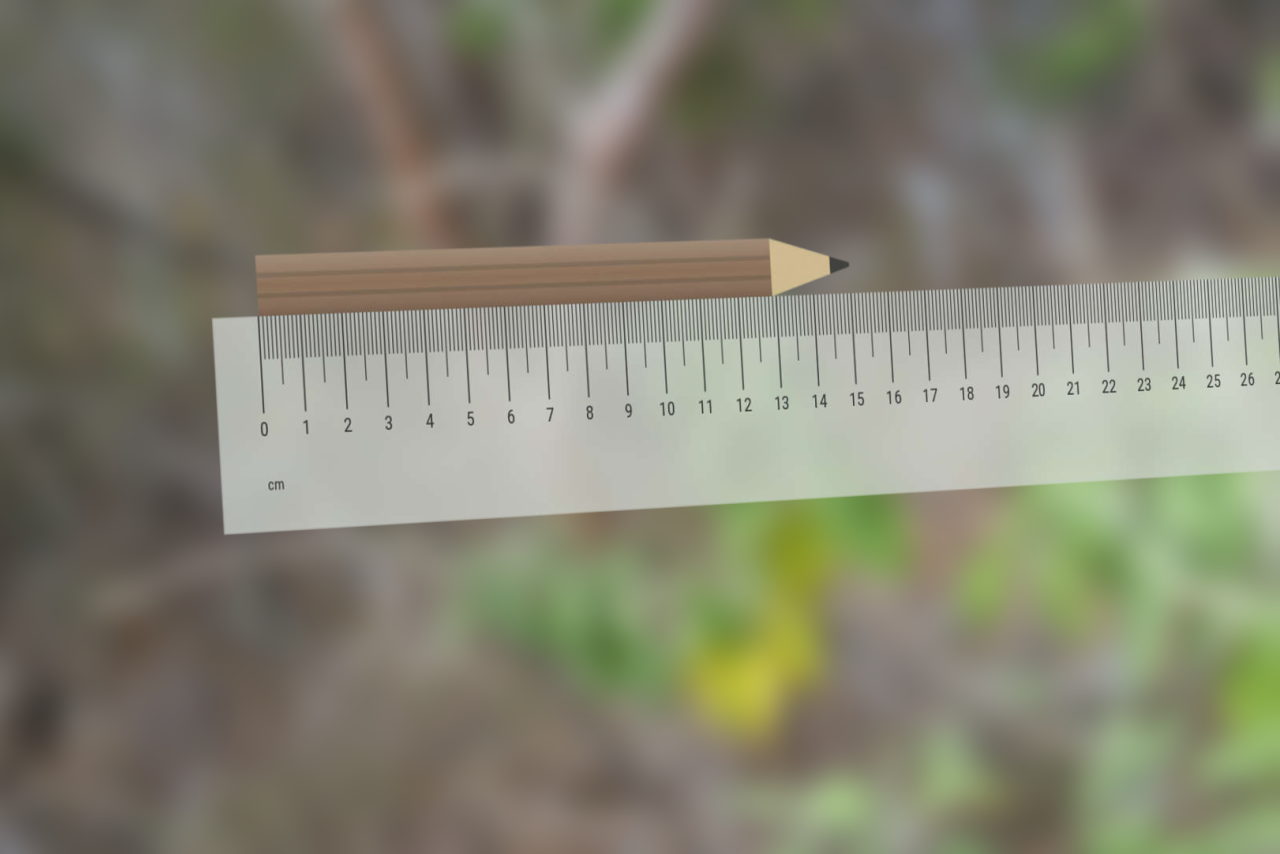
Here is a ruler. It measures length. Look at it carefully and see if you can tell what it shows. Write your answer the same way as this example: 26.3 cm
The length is 15 cm
